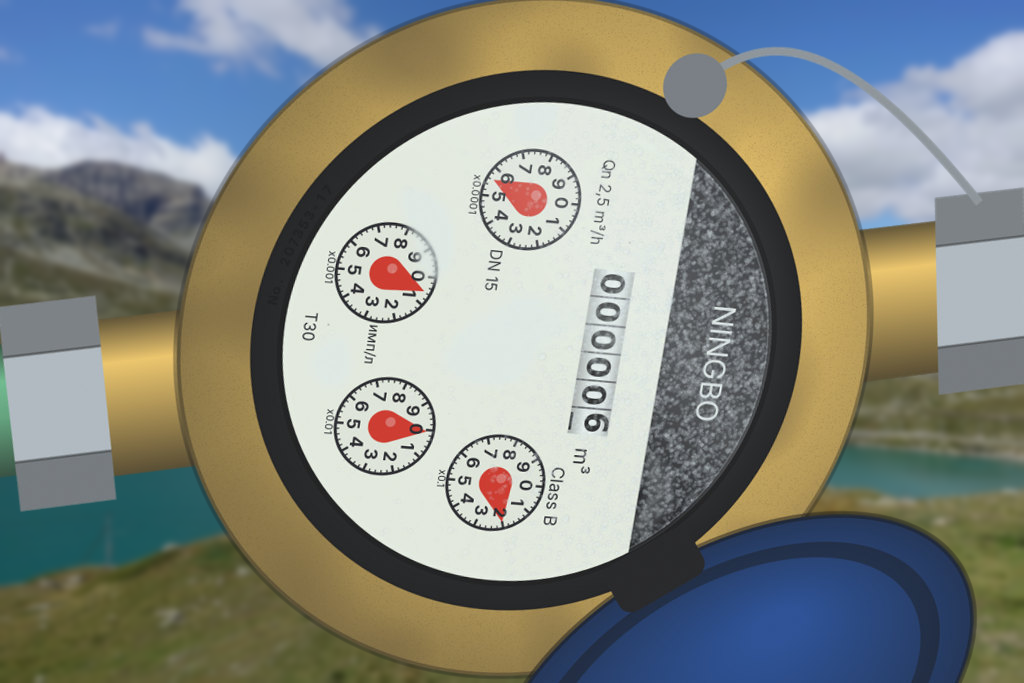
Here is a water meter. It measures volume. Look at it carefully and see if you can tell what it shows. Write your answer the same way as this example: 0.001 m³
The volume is 6.2005 m³
